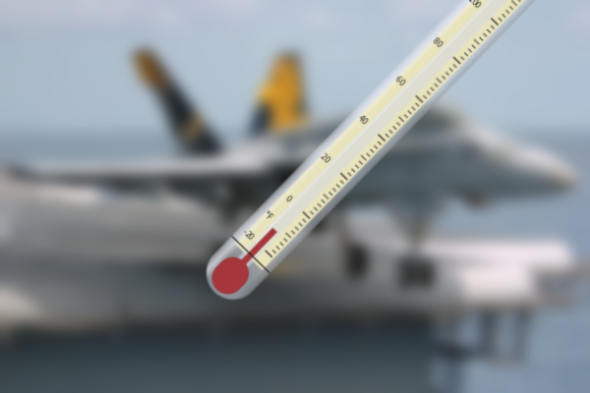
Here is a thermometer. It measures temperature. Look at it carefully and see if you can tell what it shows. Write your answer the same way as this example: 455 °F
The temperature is -12 °F
